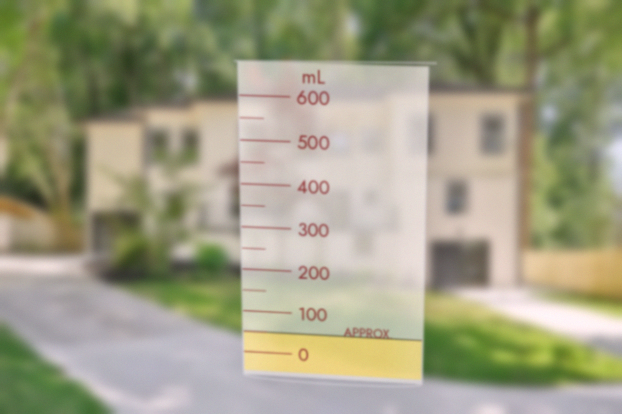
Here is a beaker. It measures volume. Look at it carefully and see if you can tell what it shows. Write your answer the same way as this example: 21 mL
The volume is 50 mL
